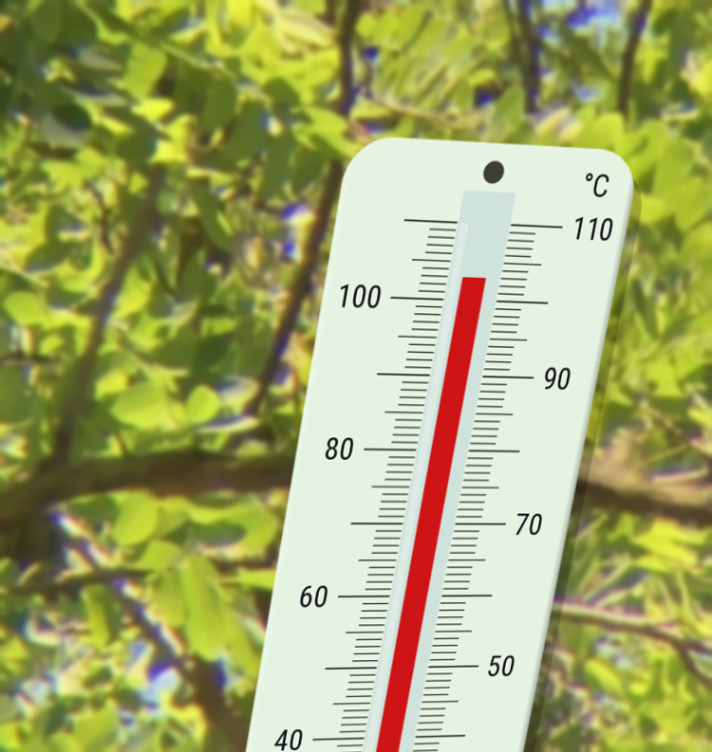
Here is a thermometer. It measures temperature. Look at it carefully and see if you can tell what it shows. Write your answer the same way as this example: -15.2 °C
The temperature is 103 °C
